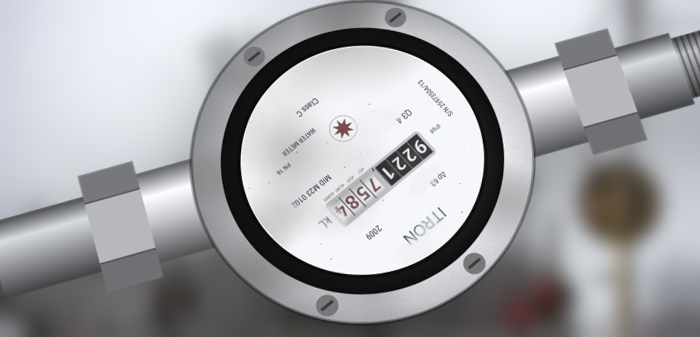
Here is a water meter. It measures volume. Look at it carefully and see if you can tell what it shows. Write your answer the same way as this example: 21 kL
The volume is 9221.7584 kL
